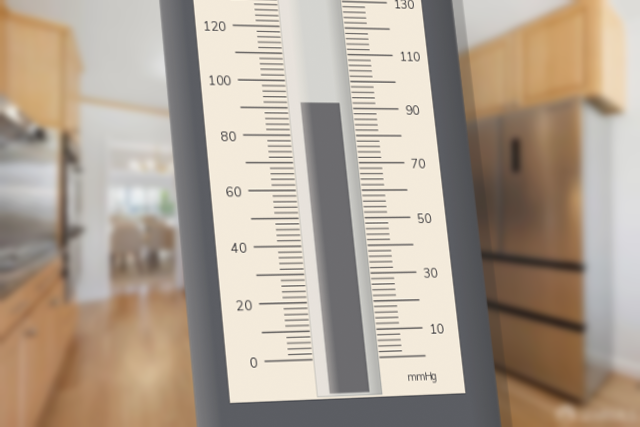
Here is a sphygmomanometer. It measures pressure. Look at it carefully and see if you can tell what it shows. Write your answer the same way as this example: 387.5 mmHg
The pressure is 92 mmHg
